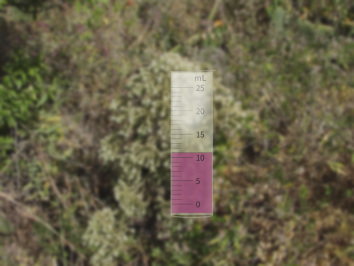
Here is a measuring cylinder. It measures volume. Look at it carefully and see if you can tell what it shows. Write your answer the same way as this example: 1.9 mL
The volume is 11 mL
